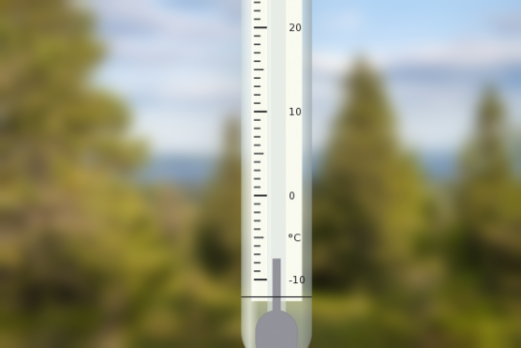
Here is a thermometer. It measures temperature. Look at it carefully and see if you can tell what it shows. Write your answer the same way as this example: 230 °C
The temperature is -7.5 °C
